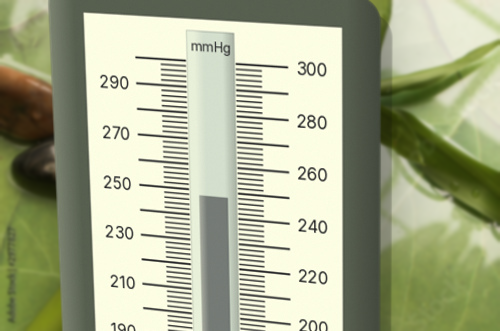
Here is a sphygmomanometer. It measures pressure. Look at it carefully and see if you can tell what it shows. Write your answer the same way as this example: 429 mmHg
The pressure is 248 mmHg
